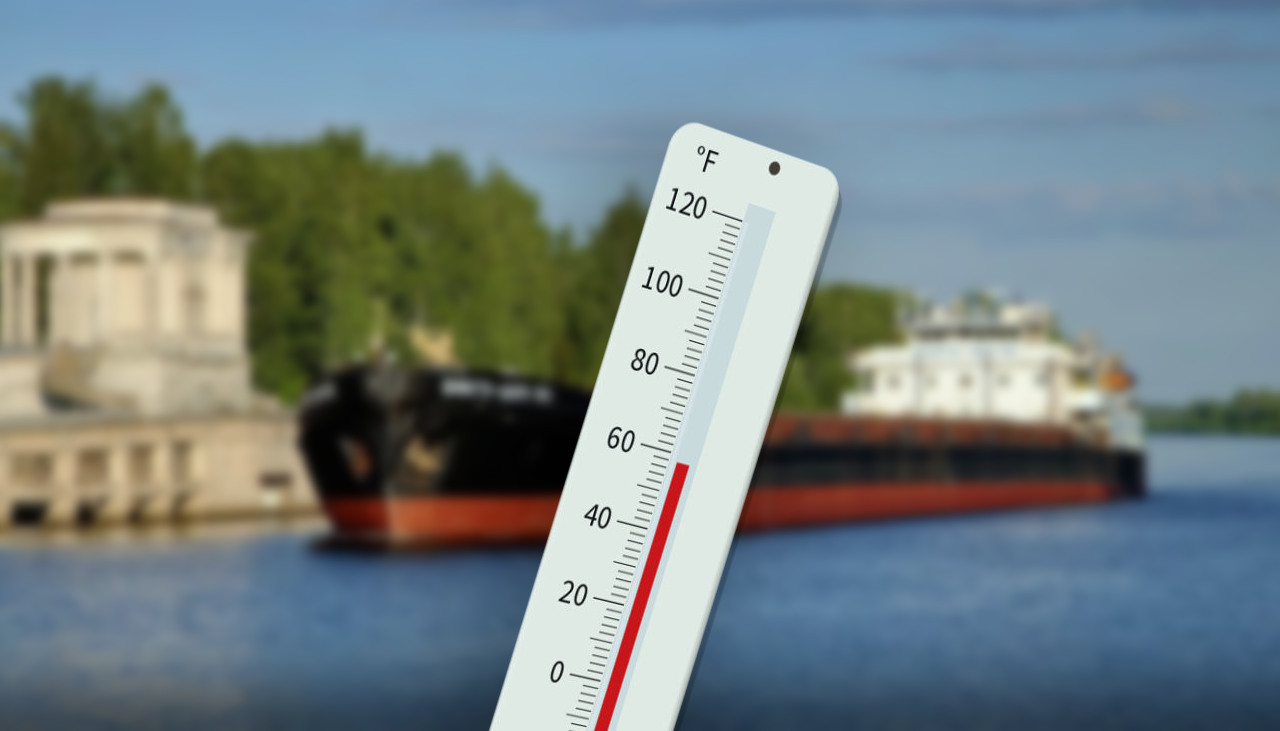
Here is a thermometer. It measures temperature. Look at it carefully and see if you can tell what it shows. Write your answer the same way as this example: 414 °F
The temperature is 58 °F
